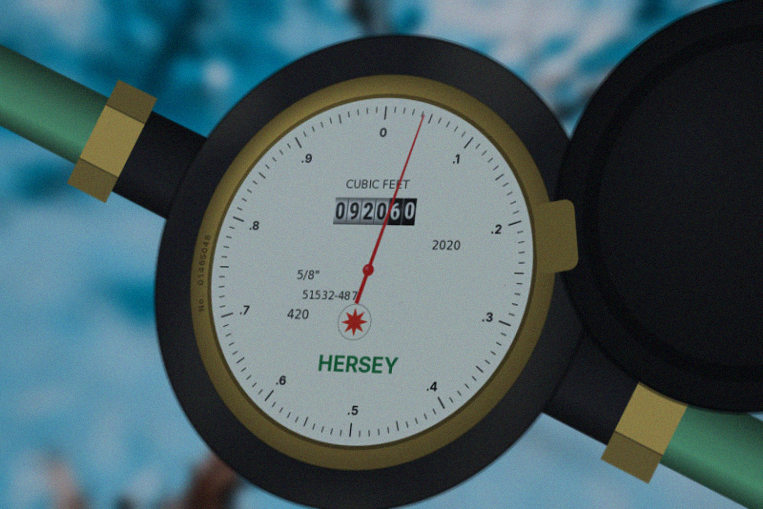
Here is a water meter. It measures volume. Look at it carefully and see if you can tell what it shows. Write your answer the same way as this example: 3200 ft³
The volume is 92060.04 ft³
